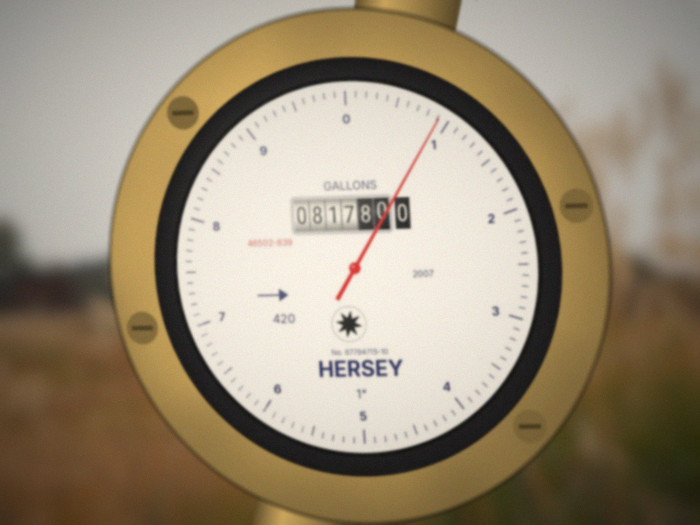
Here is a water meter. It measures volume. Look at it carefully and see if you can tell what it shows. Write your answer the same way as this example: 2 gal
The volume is 817800.9 gal
